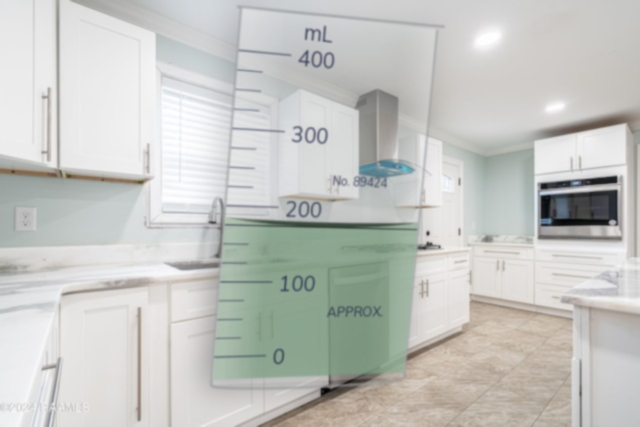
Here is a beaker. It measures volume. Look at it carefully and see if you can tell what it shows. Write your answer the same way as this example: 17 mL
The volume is 175 mL
